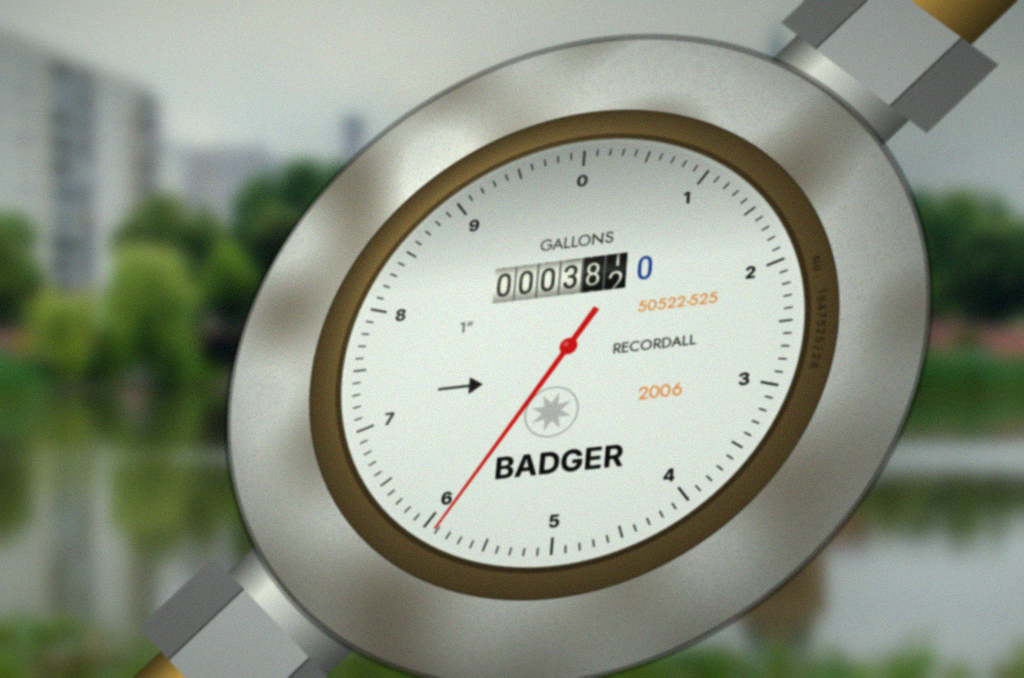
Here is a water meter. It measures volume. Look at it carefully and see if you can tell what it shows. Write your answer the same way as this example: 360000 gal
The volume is 3815.9 gal
